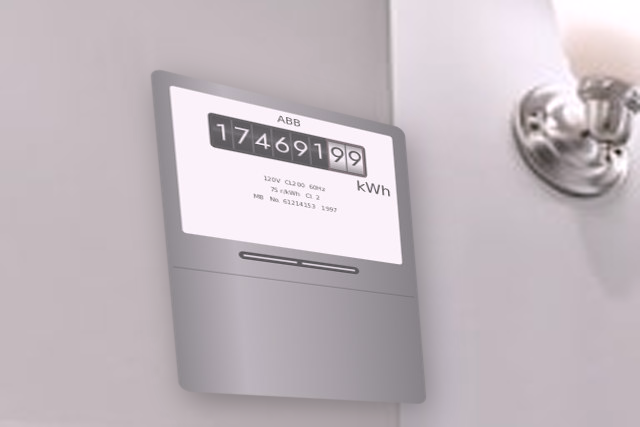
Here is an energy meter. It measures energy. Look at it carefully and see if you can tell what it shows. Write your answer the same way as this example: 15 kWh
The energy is 174691.99 kWh
